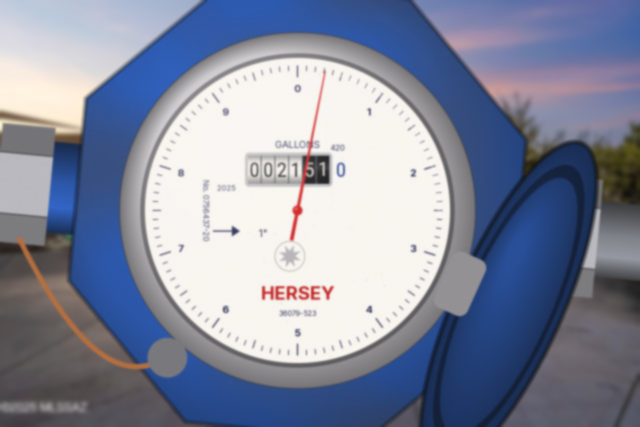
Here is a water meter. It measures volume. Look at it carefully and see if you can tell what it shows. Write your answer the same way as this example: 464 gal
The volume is 21510.3 gal
